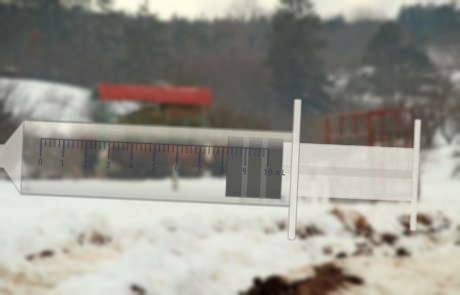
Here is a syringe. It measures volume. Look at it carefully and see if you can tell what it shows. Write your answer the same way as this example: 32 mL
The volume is 8.2 mL
